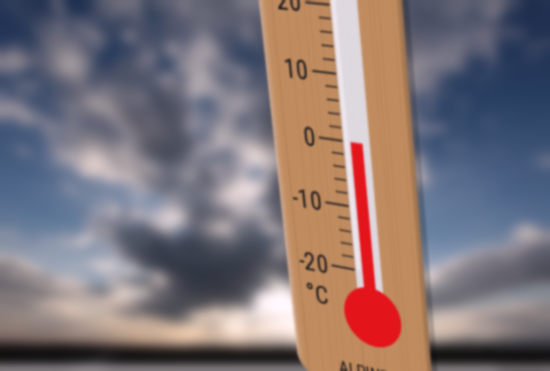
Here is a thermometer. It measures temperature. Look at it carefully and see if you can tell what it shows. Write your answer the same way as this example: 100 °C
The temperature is 0 °C
